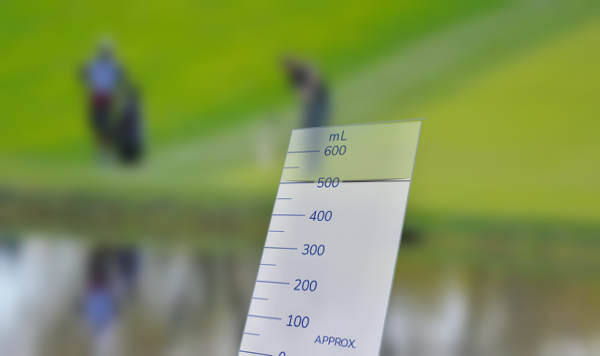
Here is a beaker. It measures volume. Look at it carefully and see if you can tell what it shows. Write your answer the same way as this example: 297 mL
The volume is 500 mL
